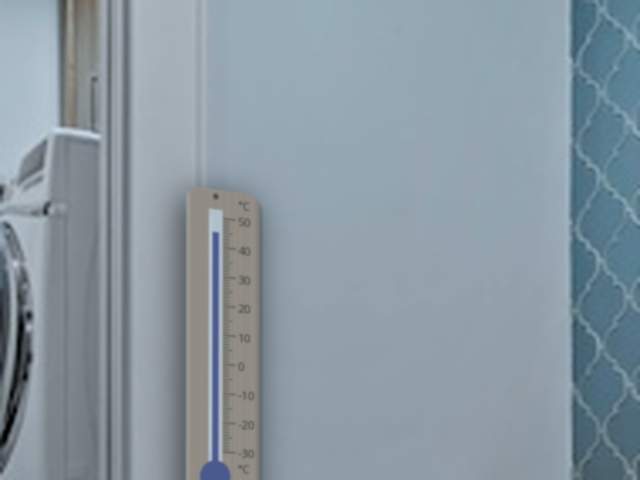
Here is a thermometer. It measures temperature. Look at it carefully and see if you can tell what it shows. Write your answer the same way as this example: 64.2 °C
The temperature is 45 °C
